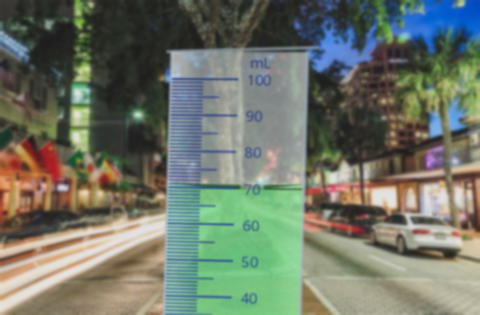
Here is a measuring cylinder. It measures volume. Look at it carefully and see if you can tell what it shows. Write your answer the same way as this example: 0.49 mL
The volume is 70 mL
